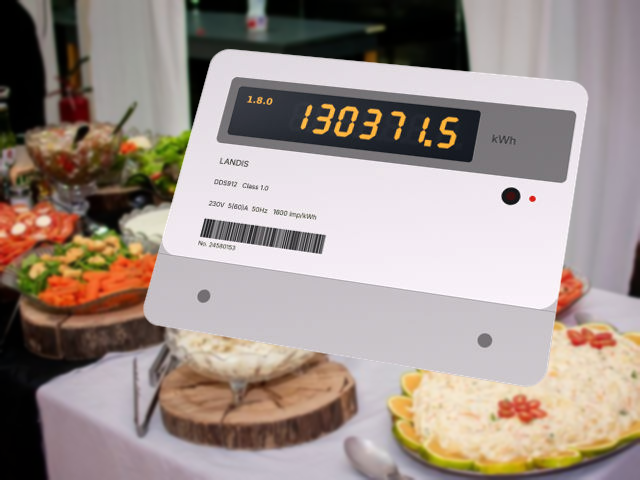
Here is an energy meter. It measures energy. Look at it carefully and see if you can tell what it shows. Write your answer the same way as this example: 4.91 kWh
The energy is 130371.5 kWh
